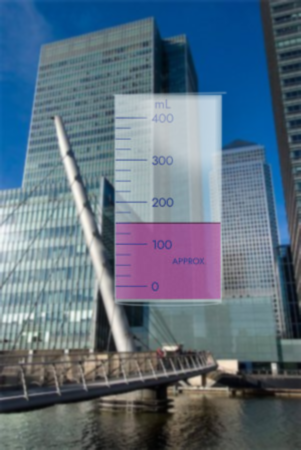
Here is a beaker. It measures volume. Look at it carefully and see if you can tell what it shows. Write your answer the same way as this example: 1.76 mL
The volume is 150 mL
